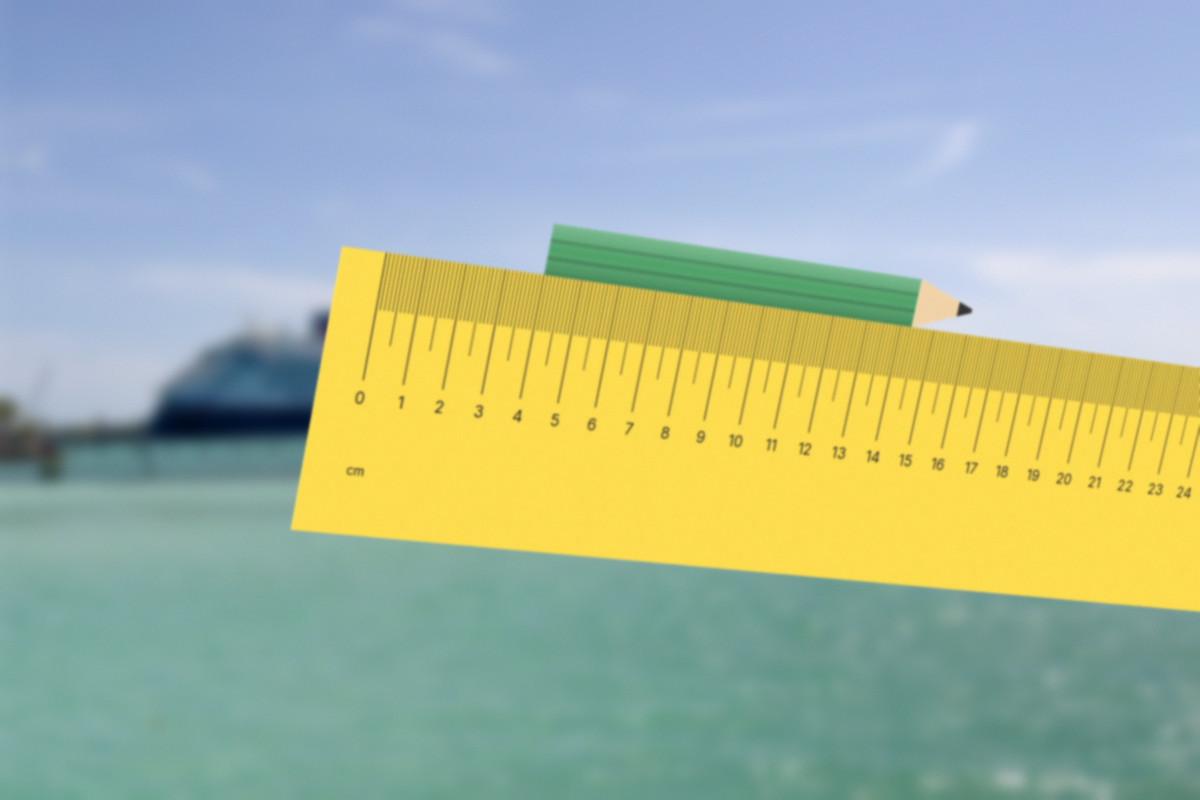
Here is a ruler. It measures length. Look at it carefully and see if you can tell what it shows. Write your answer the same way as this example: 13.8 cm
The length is 12 cm
